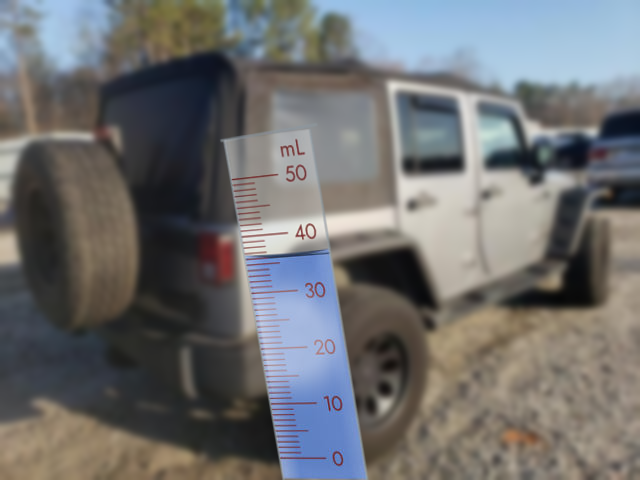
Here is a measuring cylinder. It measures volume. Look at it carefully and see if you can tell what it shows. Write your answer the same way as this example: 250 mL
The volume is 36 mL
